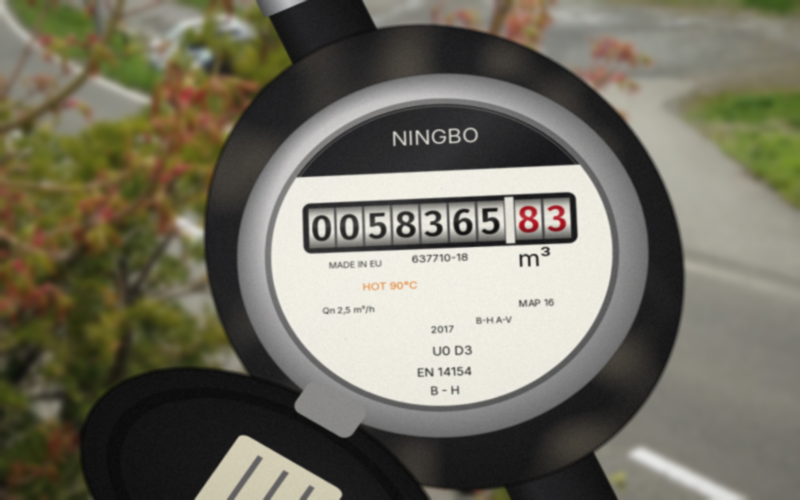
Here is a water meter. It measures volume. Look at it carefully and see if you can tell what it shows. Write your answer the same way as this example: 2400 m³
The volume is 58365.83 m³
